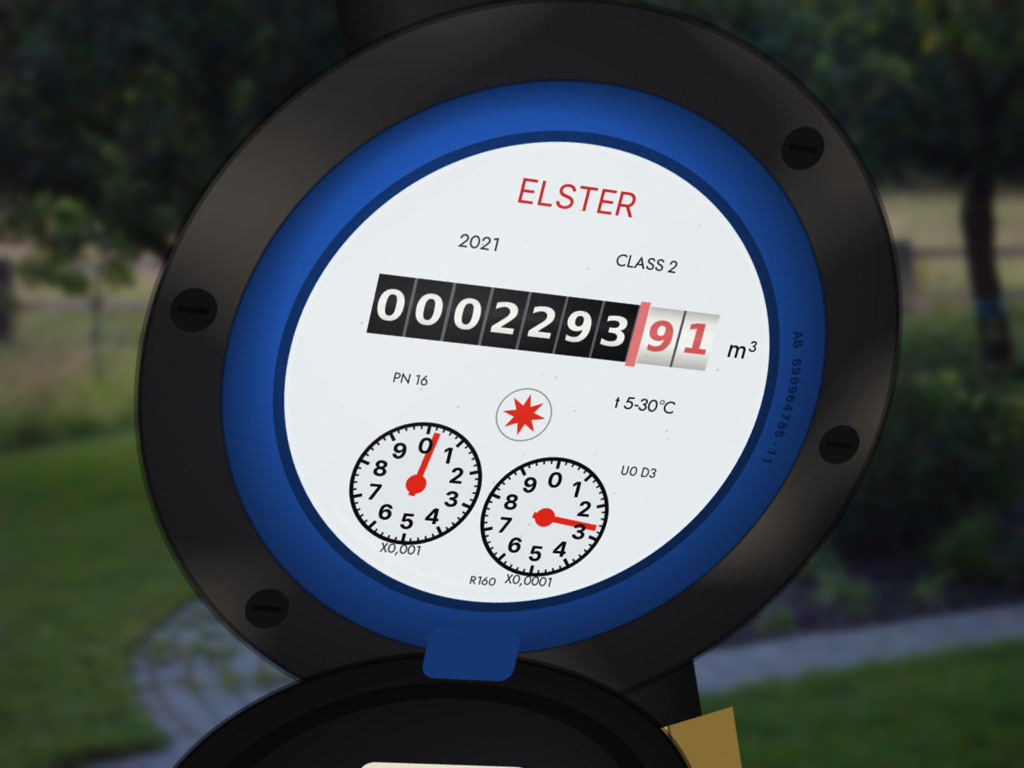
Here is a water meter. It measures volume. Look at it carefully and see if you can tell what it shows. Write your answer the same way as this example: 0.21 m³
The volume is 2293.9102 m³
